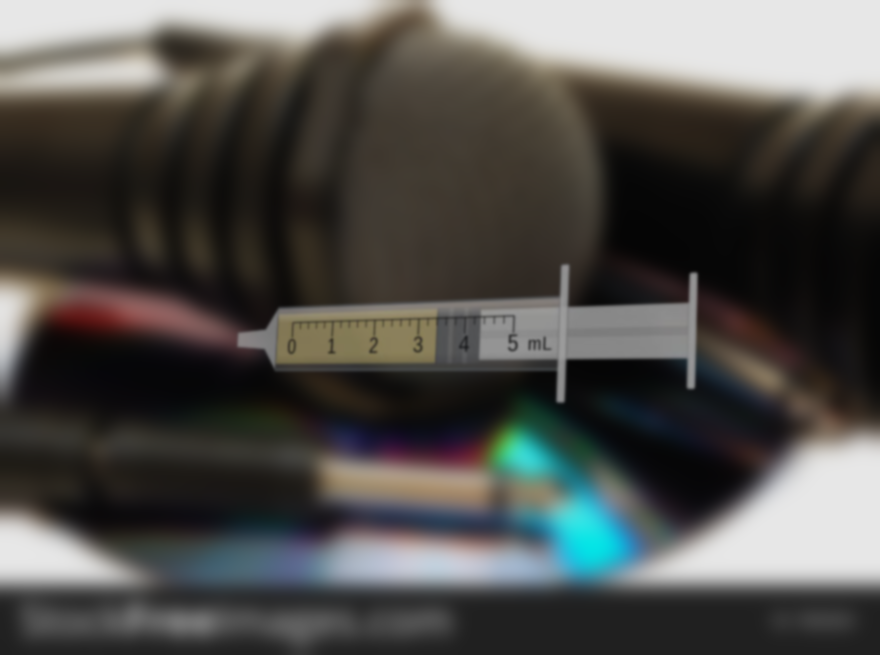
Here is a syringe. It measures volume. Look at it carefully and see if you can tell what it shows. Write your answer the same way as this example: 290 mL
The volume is 3.4 mL
